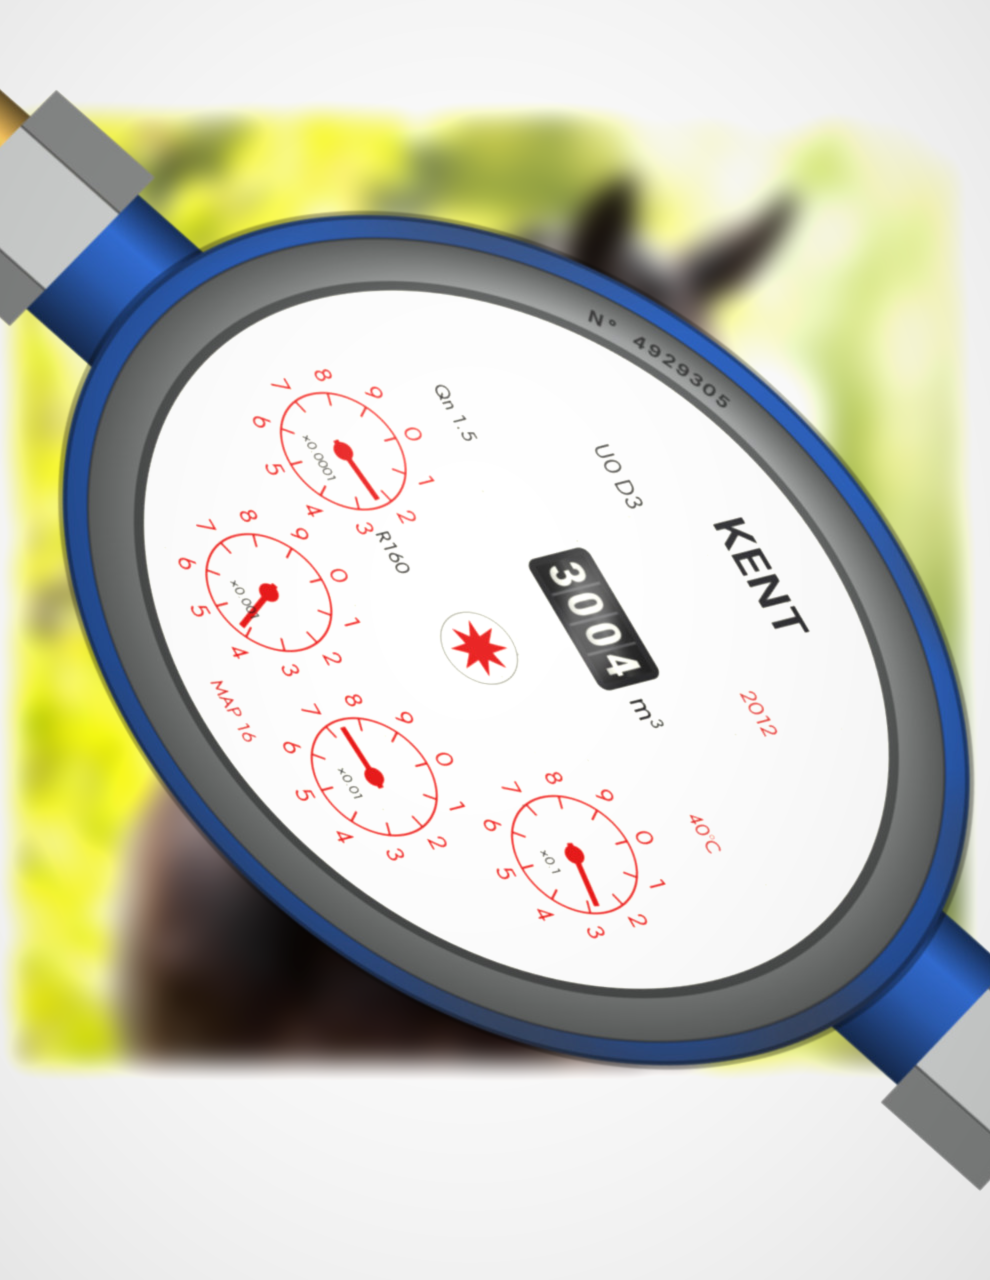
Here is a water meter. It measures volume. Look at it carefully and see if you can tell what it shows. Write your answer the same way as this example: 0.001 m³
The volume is 3004.2742 m³
